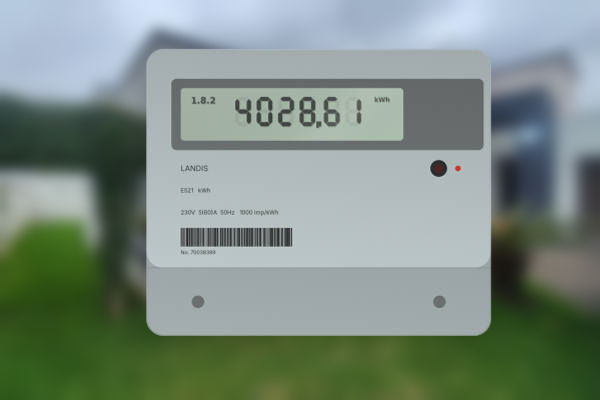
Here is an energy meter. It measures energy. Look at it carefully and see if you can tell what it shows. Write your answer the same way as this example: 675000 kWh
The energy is 4028.61 kWh
